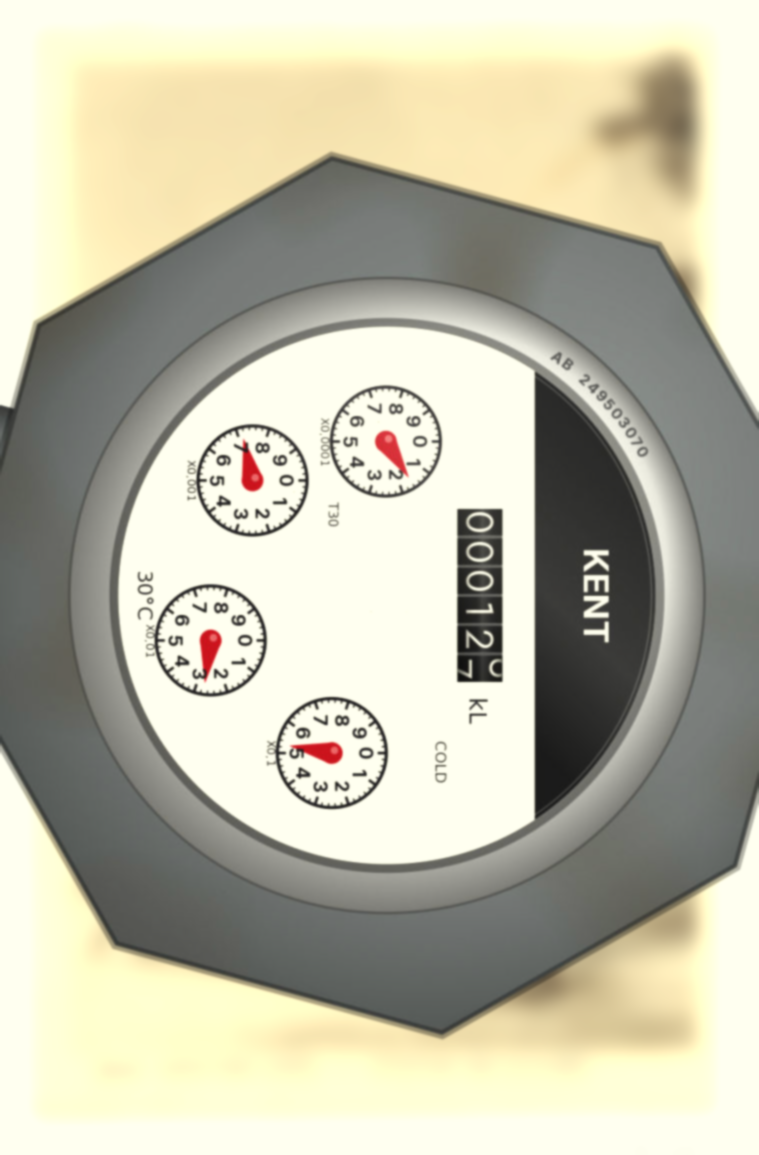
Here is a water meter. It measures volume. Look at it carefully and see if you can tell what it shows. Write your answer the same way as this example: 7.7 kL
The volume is 126.5271 kL
